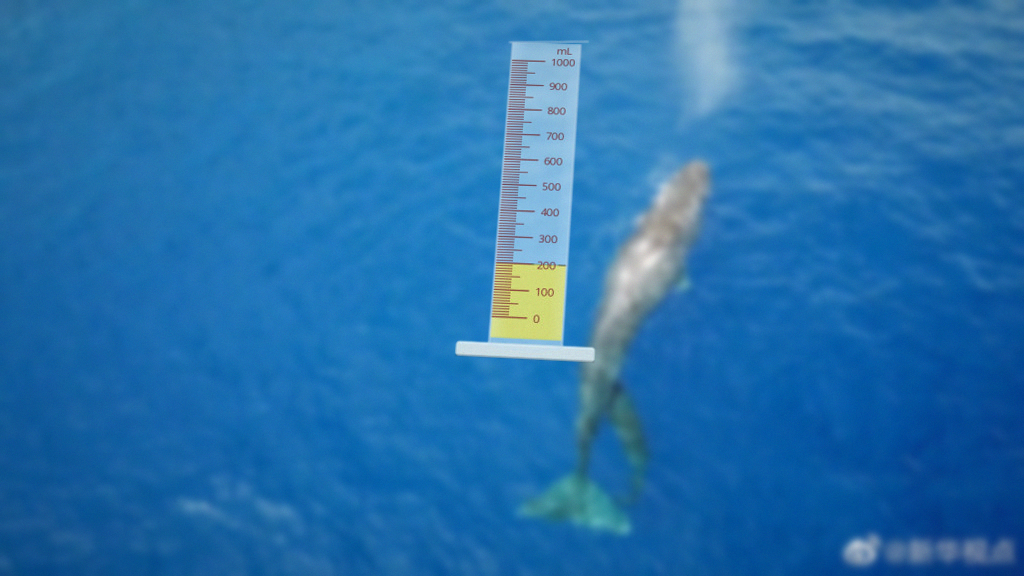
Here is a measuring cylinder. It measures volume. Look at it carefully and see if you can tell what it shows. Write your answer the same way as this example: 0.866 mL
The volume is 200 mL
